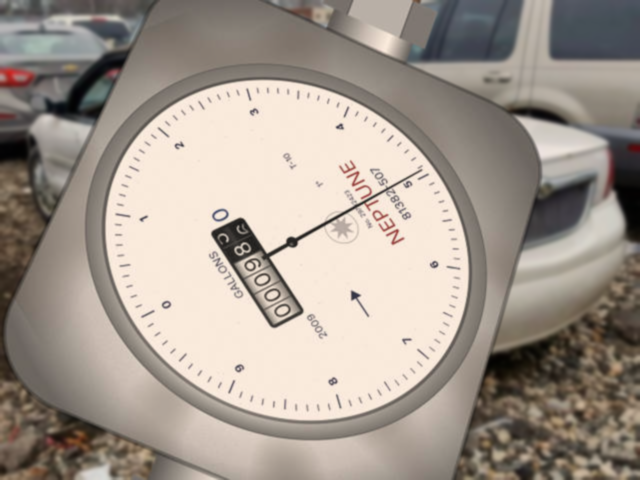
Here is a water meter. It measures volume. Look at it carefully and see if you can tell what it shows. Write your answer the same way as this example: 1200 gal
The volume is 9854.9 gal
